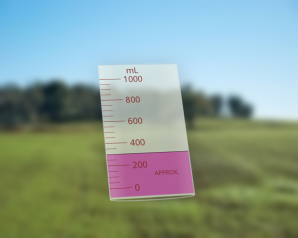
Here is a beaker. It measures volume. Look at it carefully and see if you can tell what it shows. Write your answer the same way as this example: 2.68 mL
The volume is 300 mL
